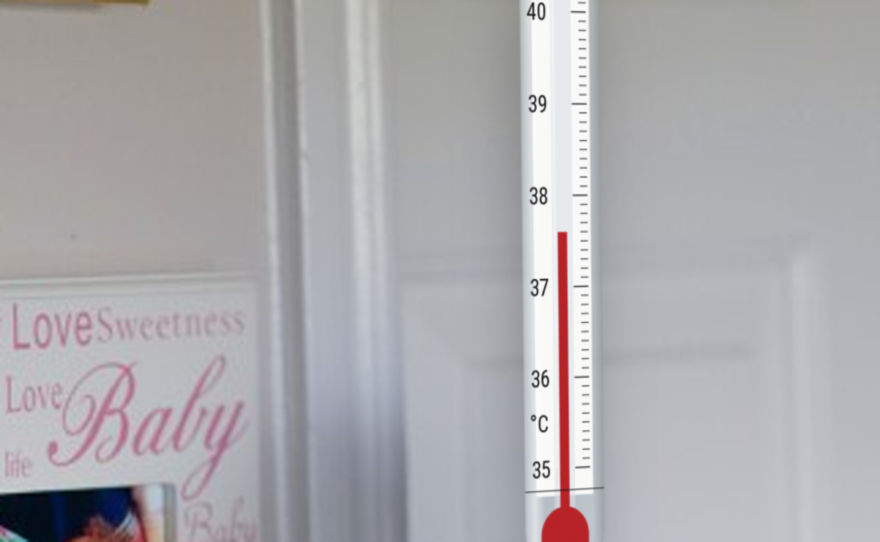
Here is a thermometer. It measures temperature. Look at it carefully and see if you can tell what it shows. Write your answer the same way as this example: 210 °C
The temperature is 37.6 °C
